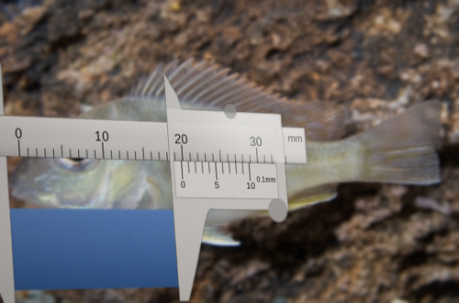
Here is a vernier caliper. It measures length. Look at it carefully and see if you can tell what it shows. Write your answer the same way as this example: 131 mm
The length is 19.8 mm
